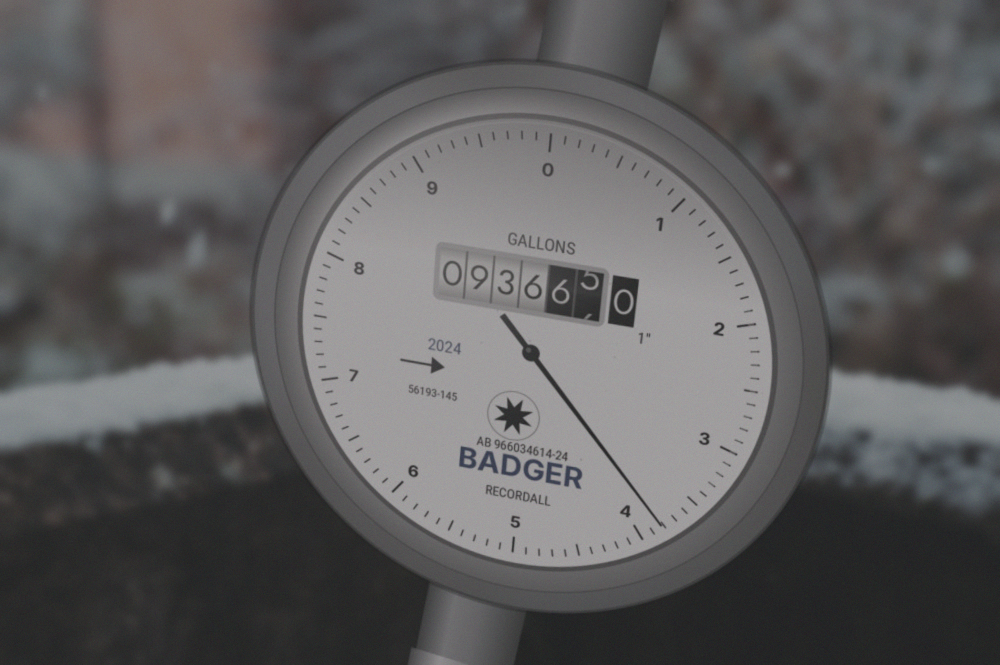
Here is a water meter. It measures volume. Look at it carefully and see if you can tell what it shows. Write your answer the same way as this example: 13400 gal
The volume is 936653.8 gal
